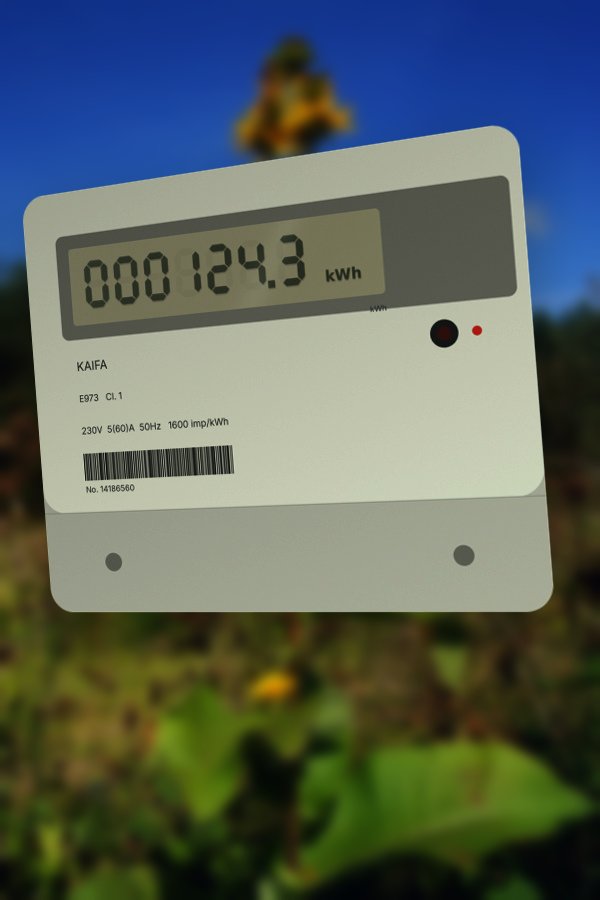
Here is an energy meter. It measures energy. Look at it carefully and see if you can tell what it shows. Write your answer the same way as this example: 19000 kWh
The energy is 124.3 kWh
